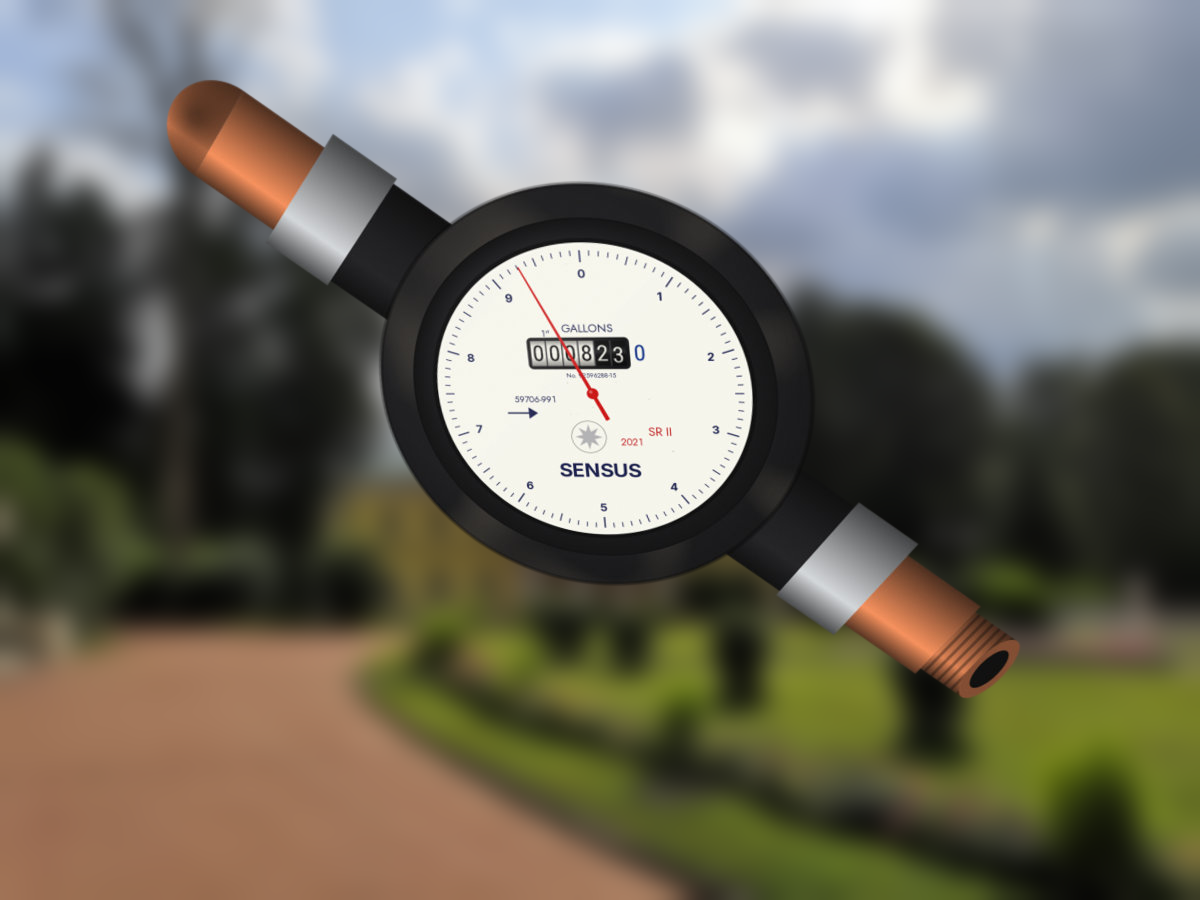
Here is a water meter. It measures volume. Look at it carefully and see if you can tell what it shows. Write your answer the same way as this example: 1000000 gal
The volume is 8229.3 gal
